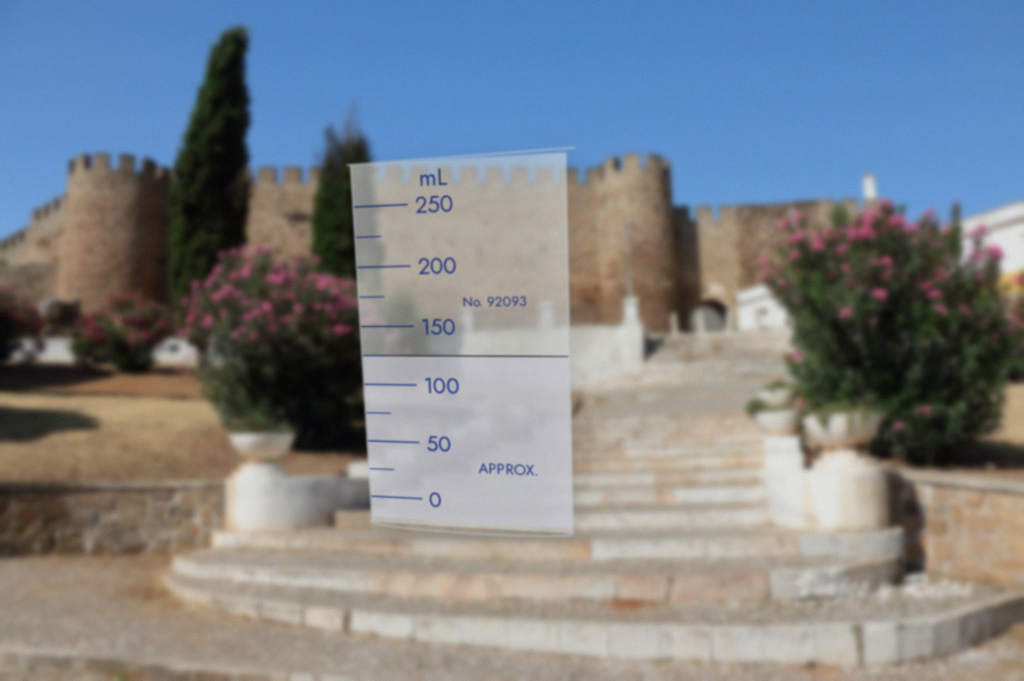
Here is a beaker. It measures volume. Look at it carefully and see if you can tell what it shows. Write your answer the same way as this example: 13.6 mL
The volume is 125 mL
